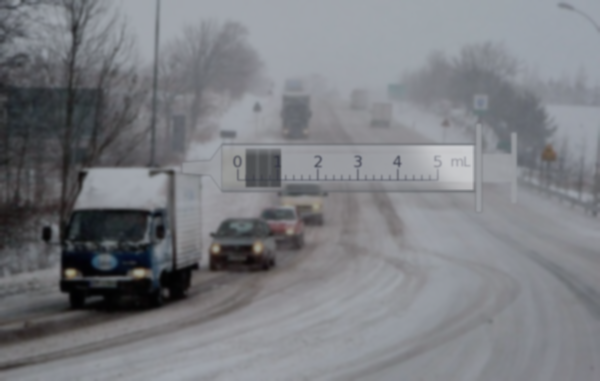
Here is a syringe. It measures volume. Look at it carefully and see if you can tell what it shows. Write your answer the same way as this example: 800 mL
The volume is 0.2 mL
